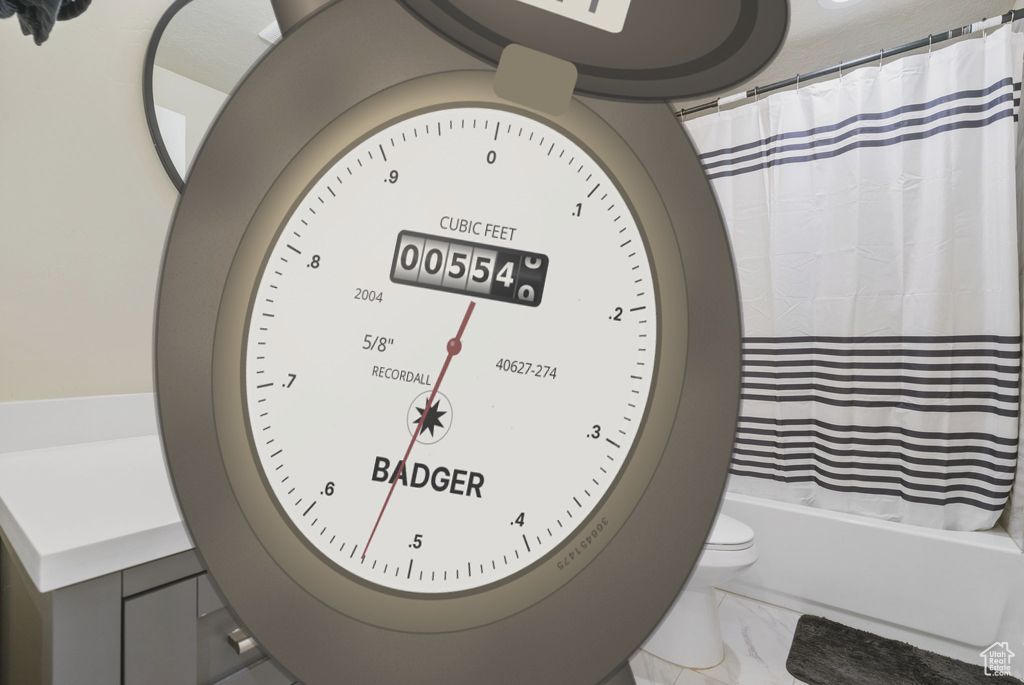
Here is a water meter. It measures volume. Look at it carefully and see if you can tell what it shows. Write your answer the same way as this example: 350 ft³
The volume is 5548.54 ft³
